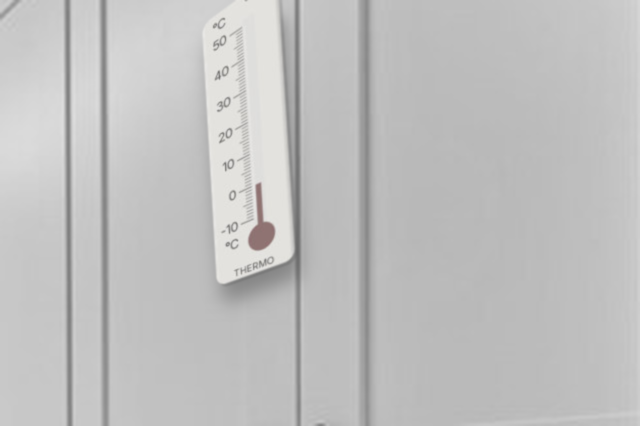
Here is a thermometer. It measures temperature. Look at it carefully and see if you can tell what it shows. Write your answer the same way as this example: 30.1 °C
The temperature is 0 °C
